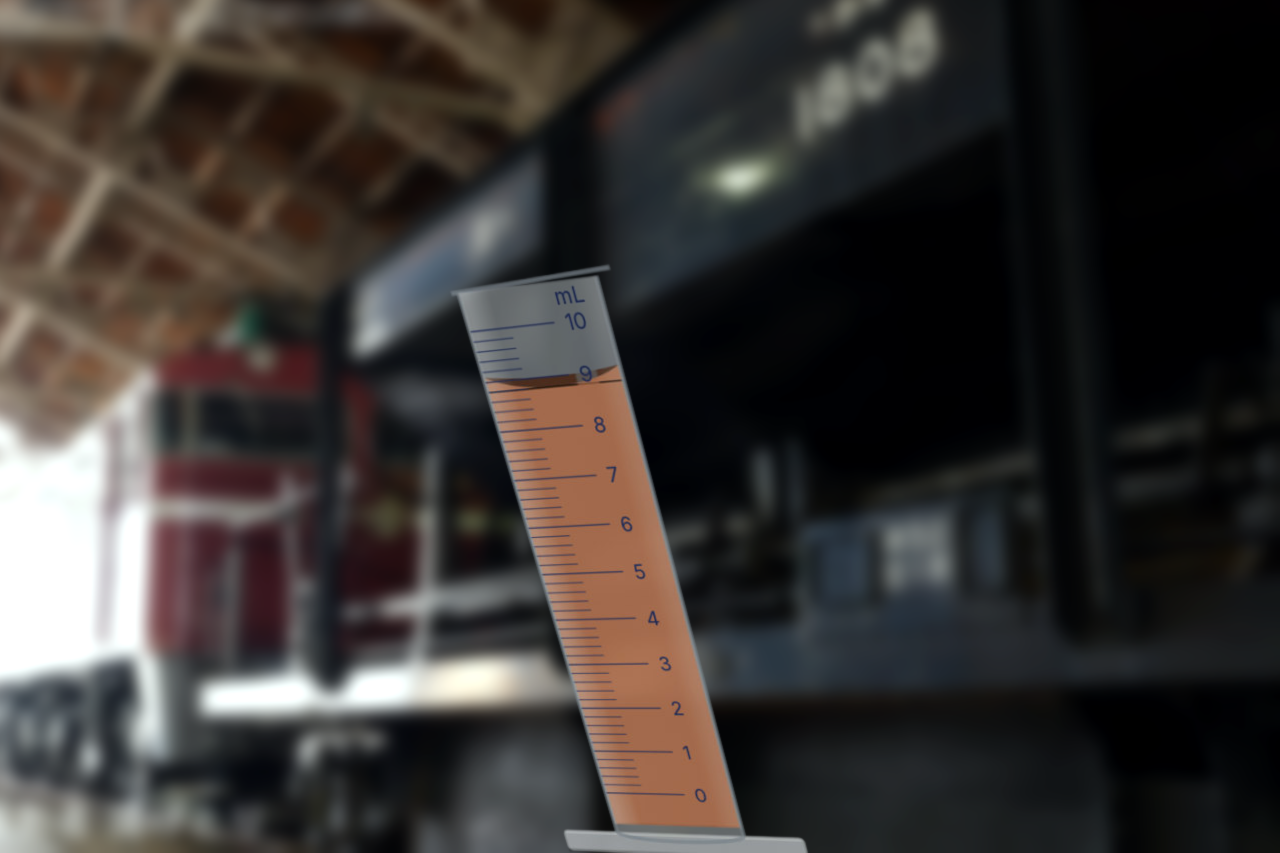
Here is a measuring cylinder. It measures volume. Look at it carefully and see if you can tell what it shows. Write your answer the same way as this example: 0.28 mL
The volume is 8.8 mL
